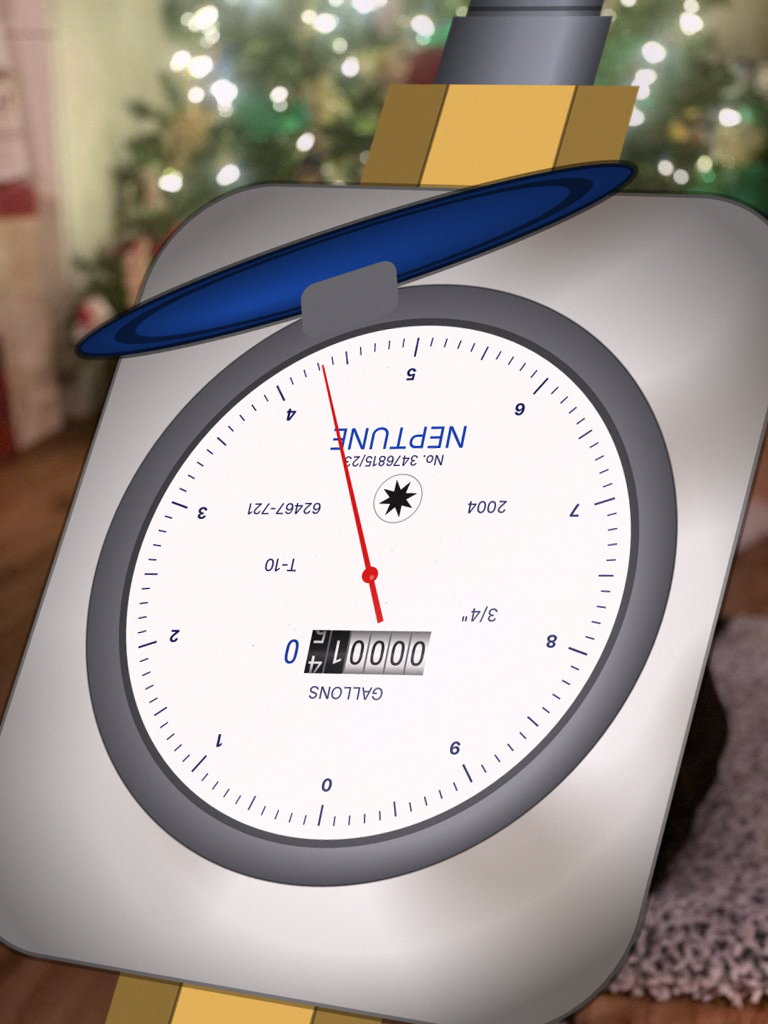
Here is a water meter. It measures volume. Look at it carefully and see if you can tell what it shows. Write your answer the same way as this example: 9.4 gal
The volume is 144.3 gal
